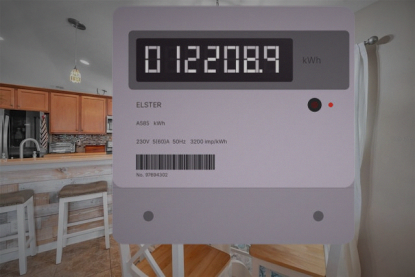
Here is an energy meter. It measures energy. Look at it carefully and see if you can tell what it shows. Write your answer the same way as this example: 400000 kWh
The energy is 12208.9 kWh
